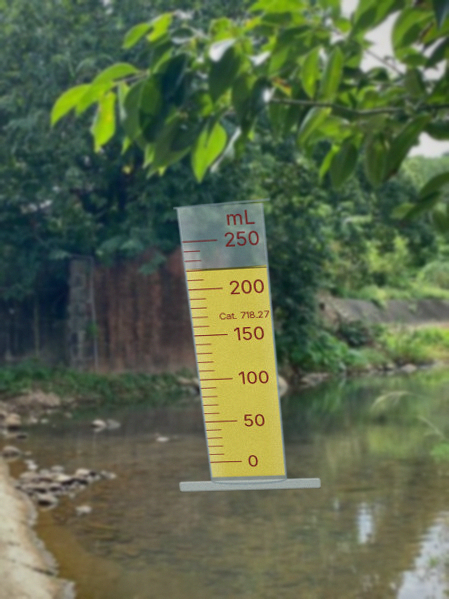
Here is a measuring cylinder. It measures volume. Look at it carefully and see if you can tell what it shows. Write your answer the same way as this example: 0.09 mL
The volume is 220 mL
